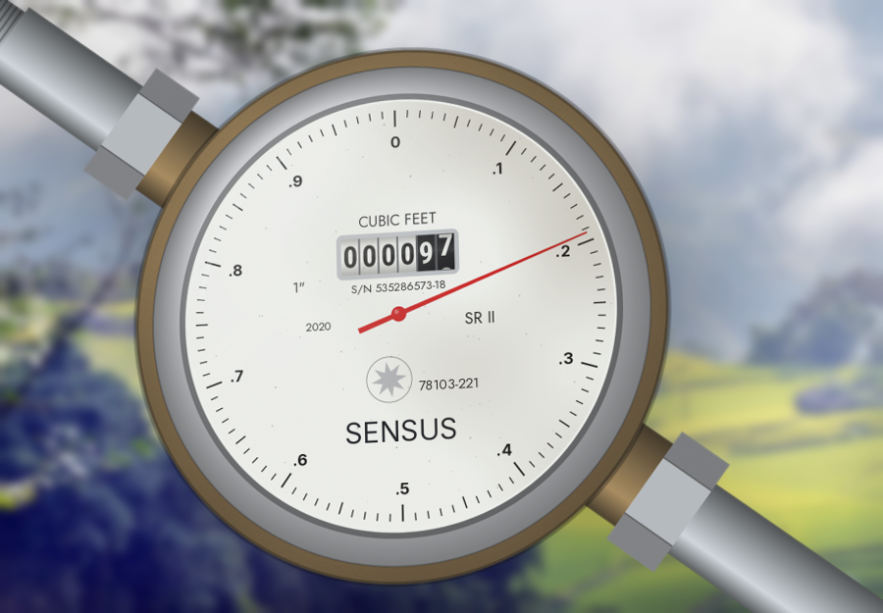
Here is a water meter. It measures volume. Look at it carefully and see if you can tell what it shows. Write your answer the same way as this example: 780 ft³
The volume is 97.19 ft³
